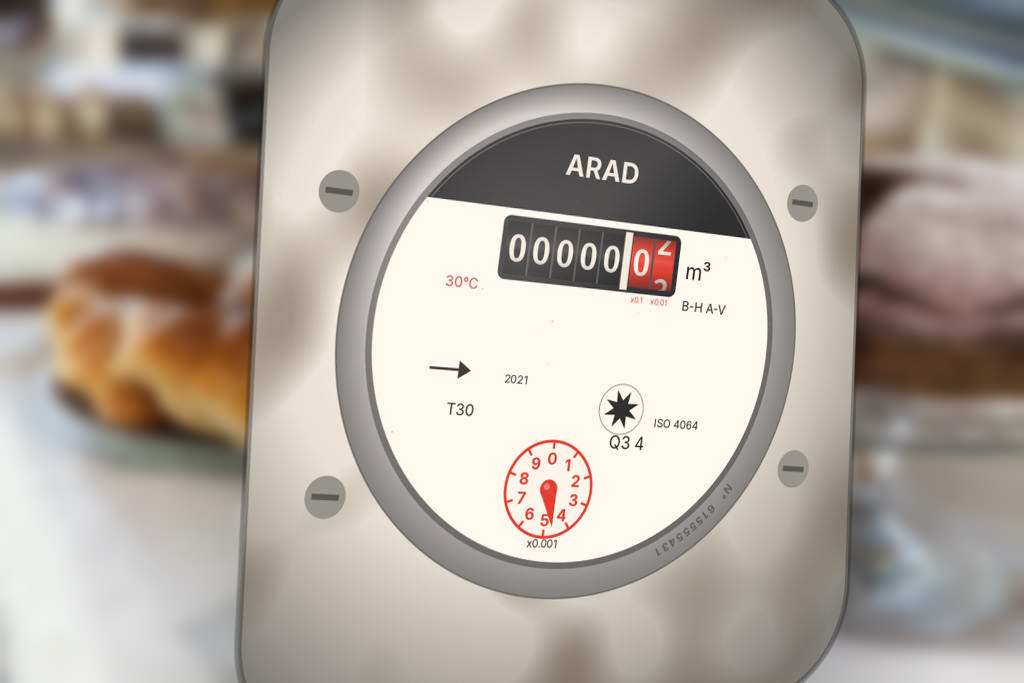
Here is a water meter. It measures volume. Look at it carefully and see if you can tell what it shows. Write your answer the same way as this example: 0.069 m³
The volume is 0.024 m³
